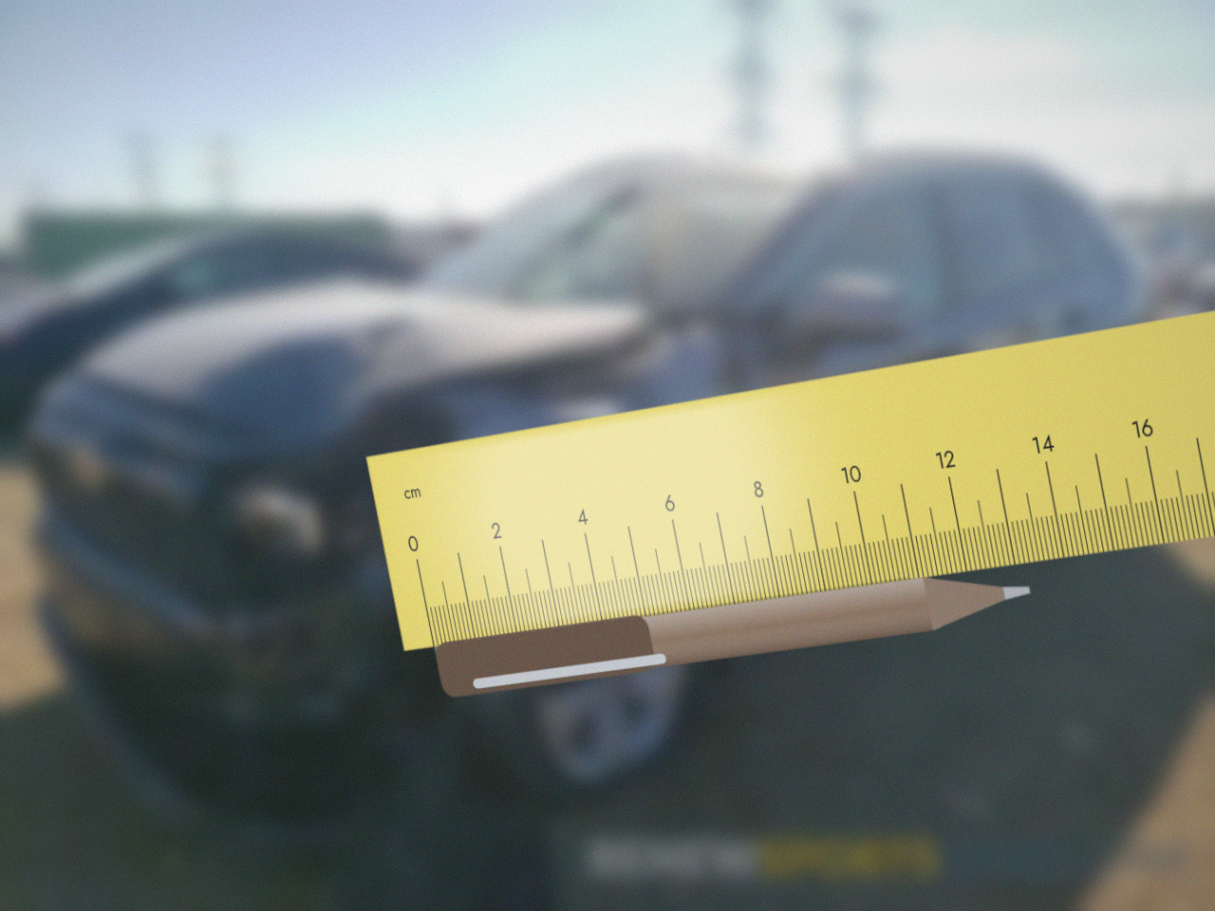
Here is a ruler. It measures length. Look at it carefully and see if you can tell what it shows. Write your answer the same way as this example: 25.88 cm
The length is 13.2 cm
